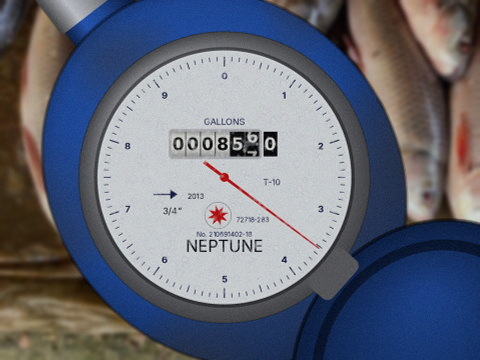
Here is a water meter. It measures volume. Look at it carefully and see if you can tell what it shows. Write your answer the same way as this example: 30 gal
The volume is 8563.5 gal
